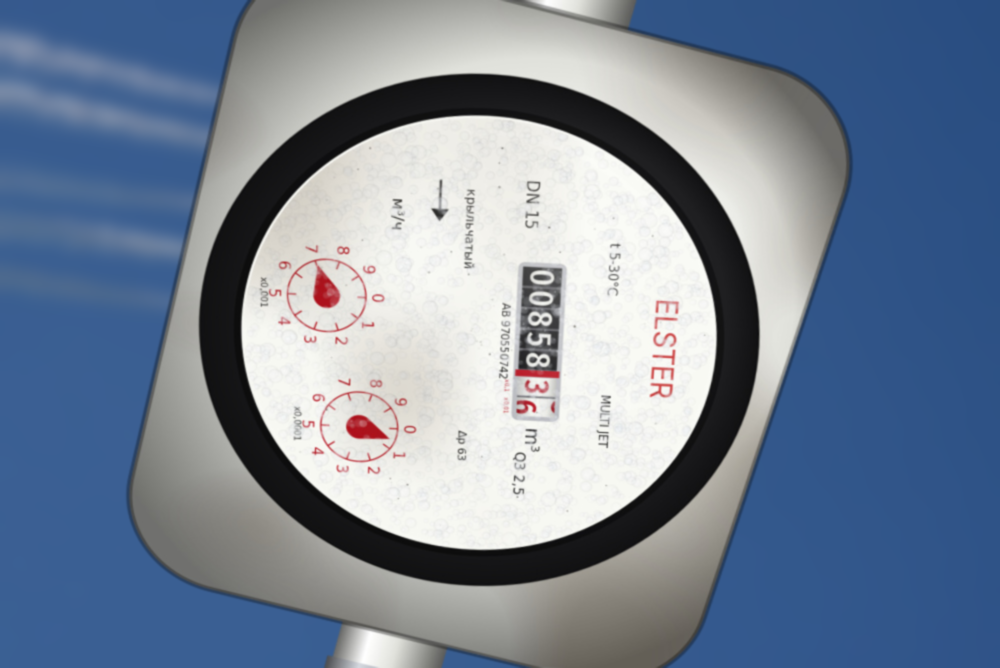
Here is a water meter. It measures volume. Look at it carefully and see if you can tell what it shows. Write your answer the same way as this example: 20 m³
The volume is 858.3570 m³
